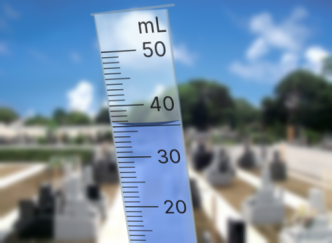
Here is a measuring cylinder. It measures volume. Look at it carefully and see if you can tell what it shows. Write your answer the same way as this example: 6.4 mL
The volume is 36 mL
